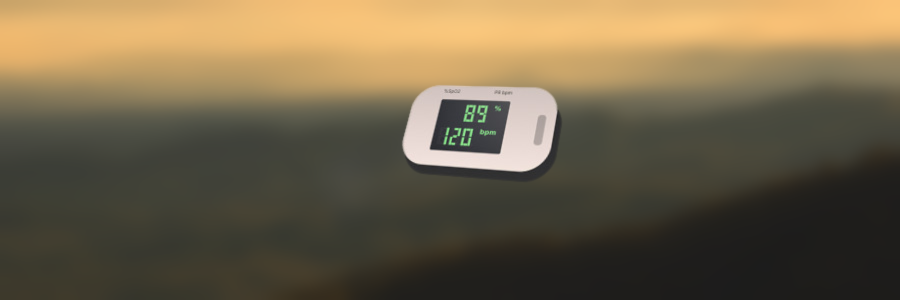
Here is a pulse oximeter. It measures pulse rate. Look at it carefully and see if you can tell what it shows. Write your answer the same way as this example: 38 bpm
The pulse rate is 120 bpm
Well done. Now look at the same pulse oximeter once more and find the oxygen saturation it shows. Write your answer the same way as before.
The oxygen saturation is 89 %
